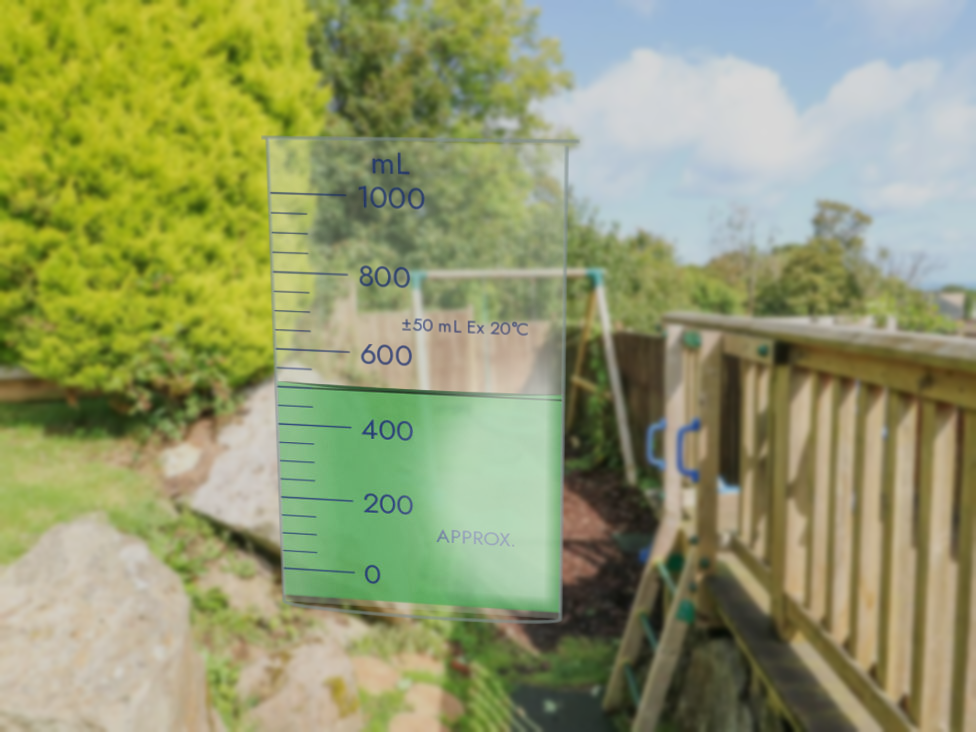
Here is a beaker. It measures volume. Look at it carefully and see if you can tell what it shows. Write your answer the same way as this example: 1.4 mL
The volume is 500 mL
